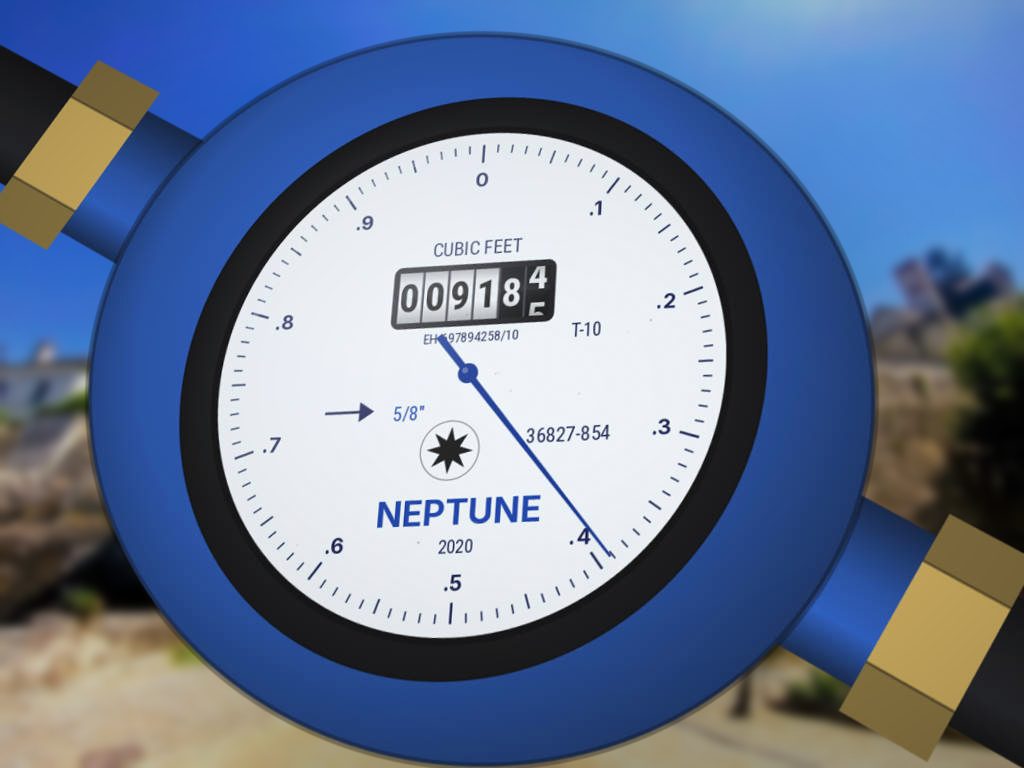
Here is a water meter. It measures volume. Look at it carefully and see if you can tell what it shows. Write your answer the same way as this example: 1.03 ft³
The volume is 9184.39 ft³
